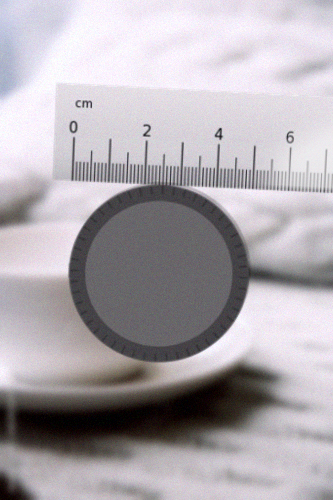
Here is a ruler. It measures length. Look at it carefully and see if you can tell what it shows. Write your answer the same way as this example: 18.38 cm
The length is 5 cm
